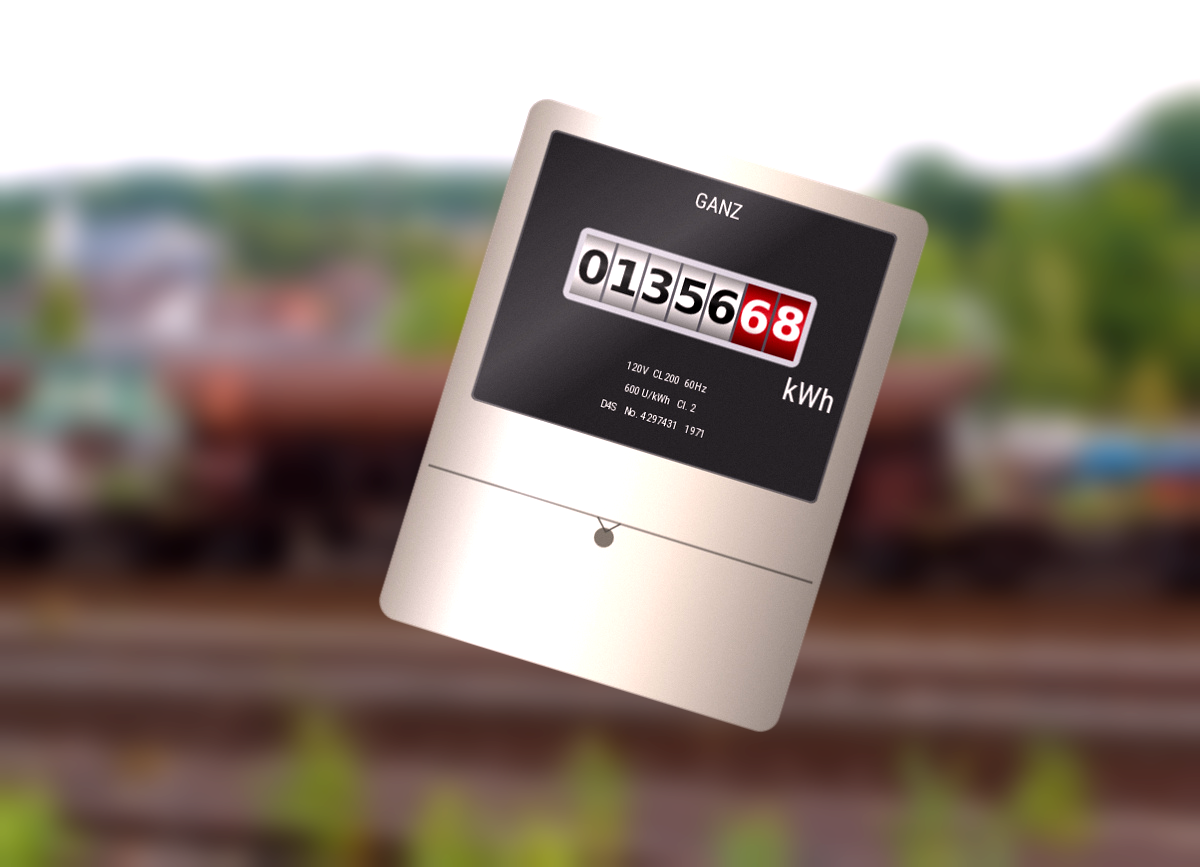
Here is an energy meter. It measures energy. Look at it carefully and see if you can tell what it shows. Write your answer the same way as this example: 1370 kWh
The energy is 1356.68 kWh
